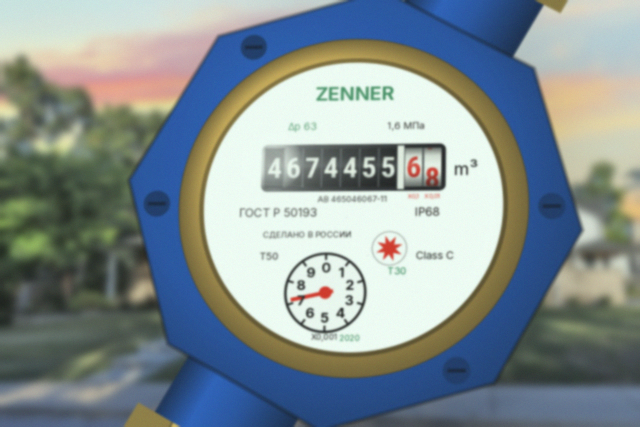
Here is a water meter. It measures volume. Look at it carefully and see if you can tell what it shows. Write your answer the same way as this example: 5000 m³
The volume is 4674455.677 m³
